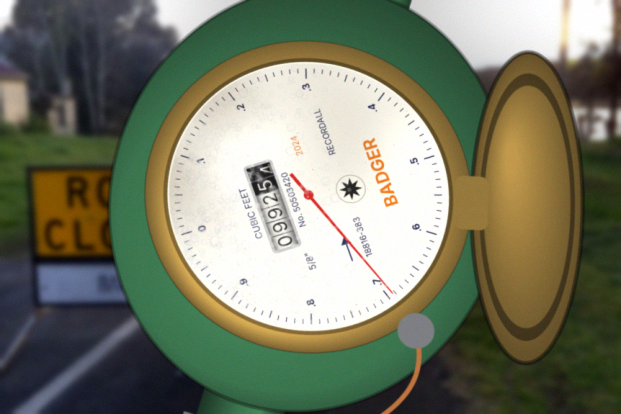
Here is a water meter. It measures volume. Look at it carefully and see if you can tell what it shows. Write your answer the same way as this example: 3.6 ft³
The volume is 99253.69 ft³
